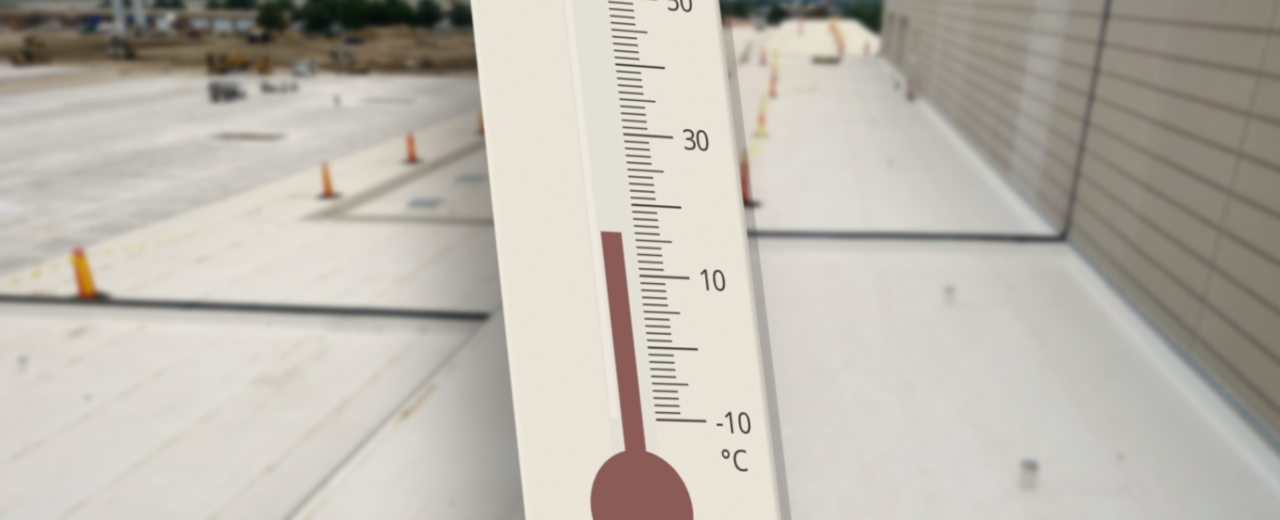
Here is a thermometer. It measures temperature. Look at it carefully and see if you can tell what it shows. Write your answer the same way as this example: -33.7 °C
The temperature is 16 °C
